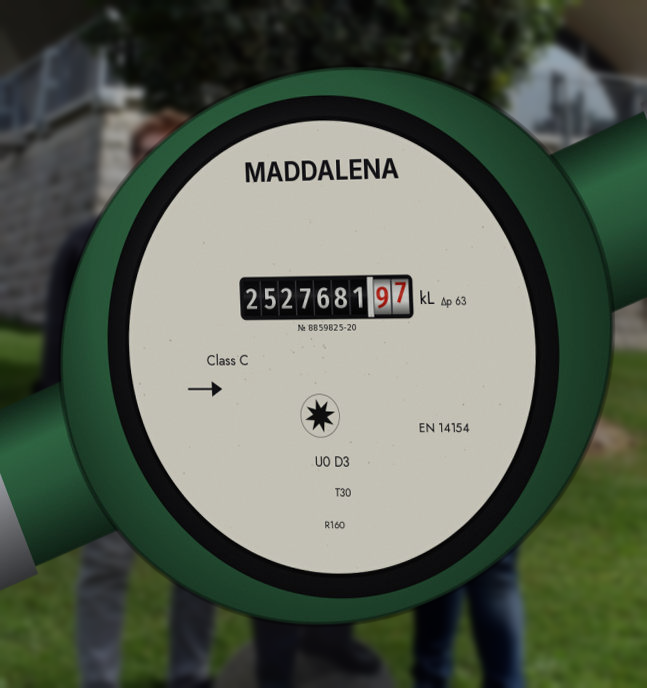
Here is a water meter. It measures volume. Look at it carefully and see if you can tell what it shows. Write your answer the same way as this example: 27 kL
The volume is 2527681.97 kL
